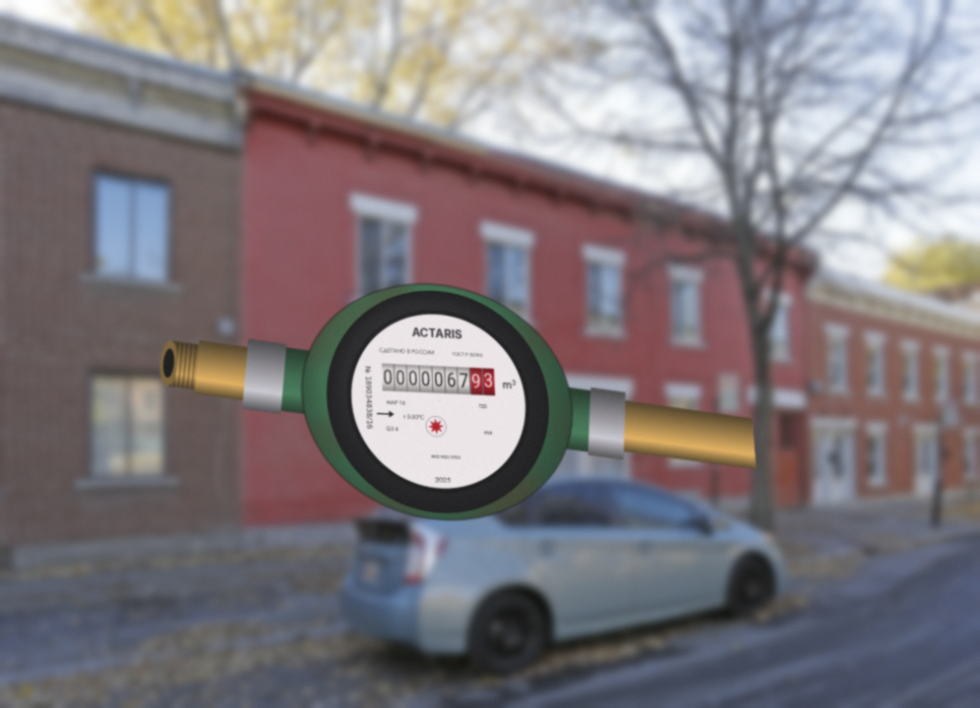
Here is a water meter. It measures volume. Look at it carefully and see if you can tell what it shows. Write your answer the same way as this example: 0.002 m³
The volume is 67.93 m³
